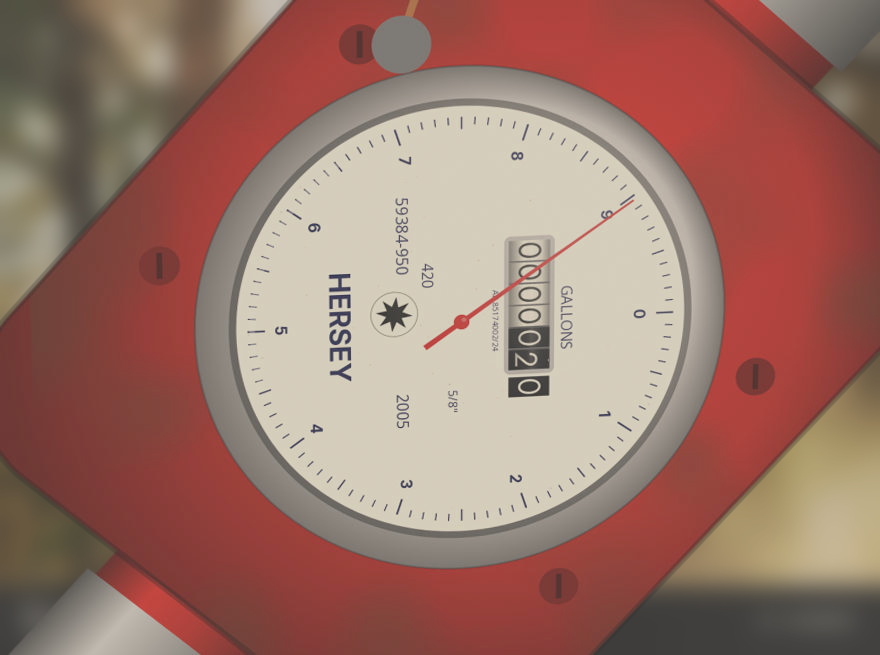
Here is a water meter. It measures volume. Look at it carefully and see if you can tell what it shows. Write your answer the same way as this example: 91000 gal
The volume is 19.0 gal
